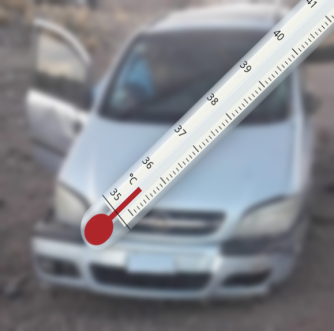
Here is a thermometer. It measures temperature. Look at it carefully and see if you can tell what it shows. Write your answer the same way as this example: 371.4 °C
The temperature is 35.5 °C
